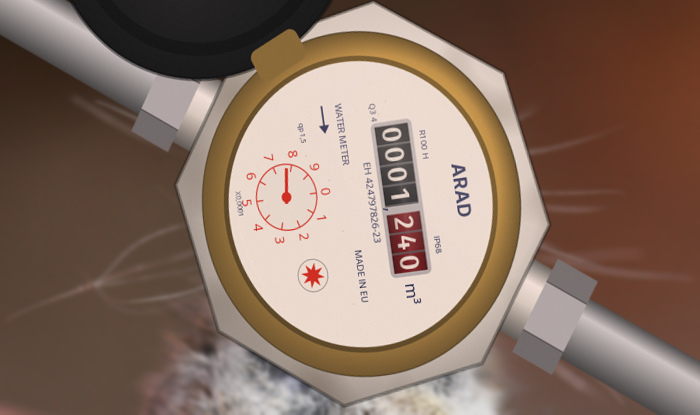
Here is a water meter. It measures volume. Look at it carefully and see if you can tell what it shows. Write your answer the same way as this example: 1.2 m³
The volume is 1.2407 m³
